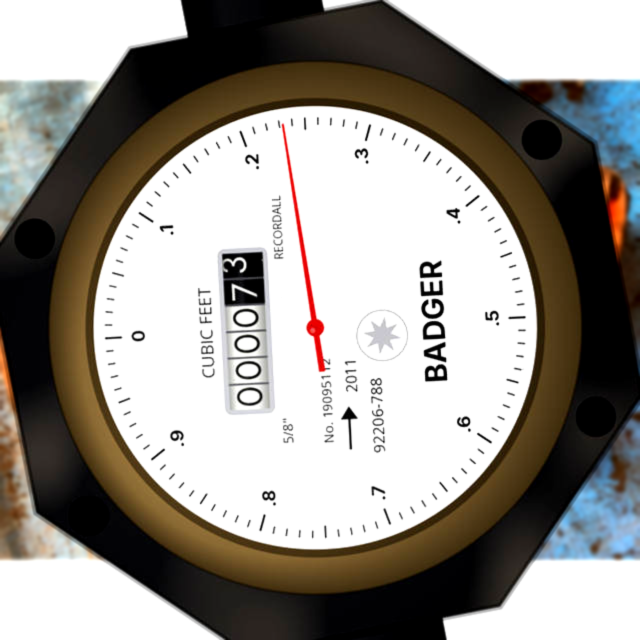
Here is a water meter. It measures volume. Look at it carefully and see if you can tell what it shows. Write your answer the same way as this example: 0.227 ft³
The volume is 73.23 ft³
